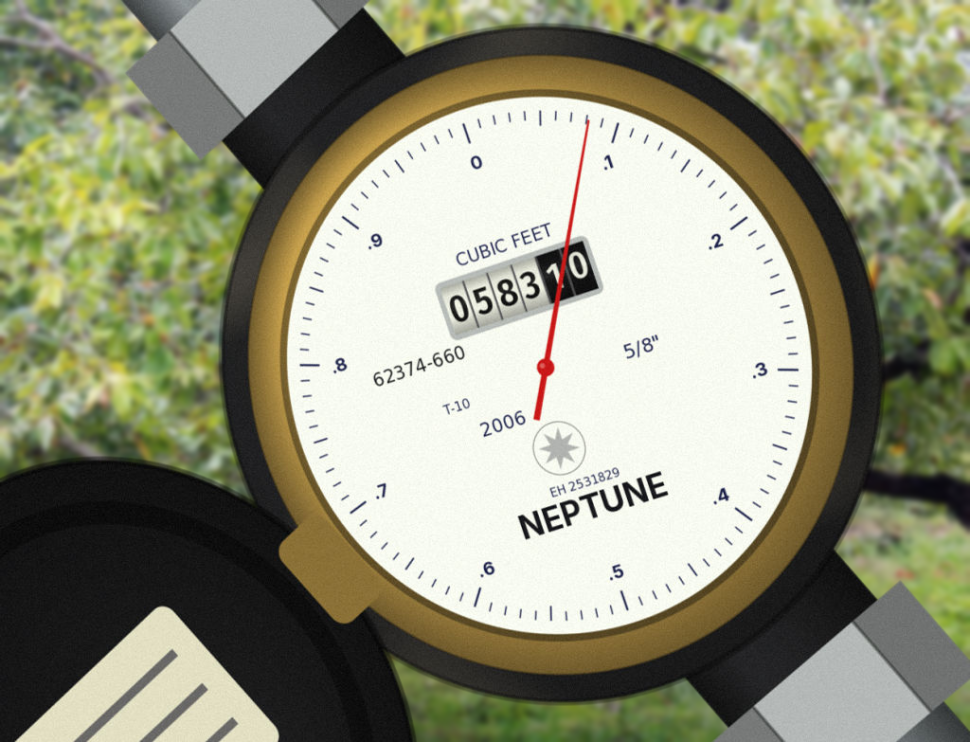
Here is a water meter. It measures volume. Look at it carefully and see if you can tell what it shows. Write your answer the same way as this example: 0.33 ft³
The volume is 58310.08 ft³
